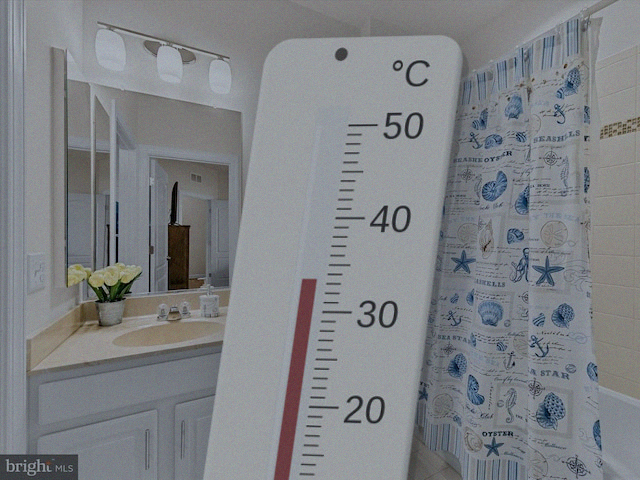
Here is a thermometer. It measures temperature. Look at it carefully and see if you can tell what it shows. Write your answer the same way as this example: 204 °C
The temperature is 33.5 °C
